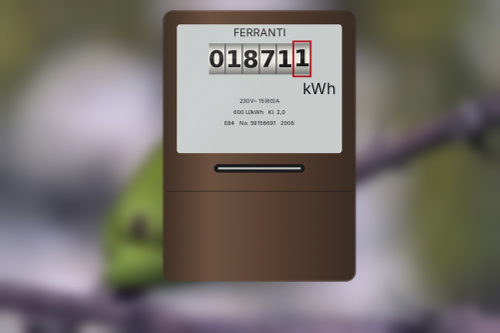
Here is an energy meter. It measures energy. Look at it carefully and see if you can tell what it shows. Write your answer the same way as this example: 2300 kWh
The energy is 1871.1 kWh
